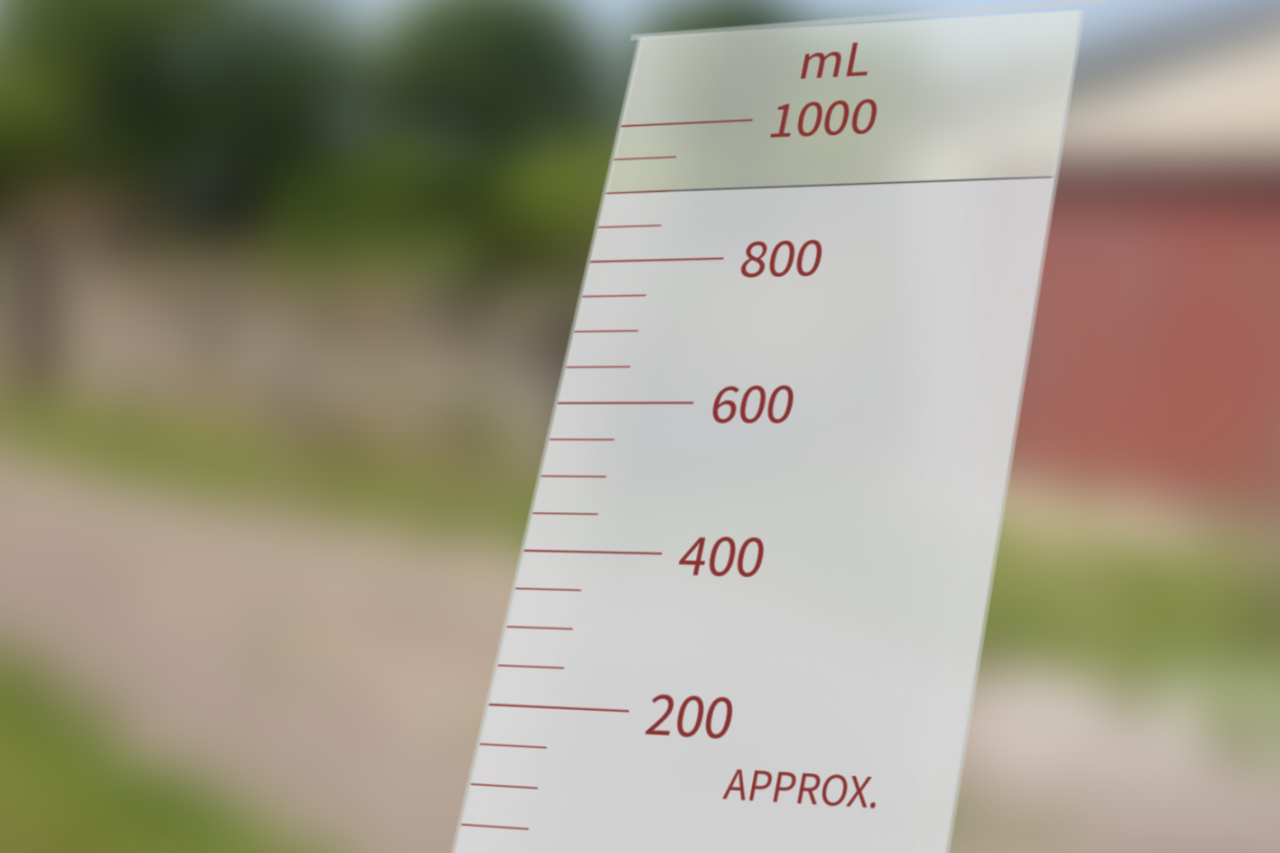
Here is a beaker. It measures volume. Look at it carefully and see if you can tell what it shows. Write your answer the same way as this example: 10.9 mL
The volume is 900 mL
